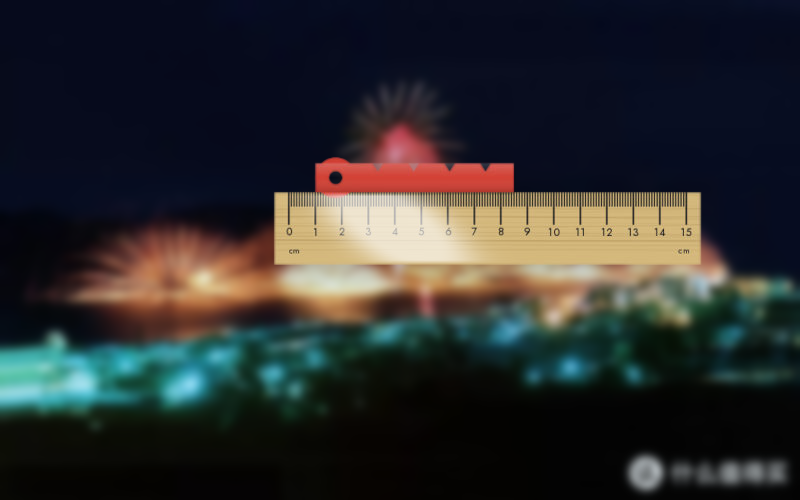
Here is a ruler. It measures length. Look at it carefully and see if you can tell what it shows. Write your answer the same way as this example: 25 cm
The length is 7.5 cm
